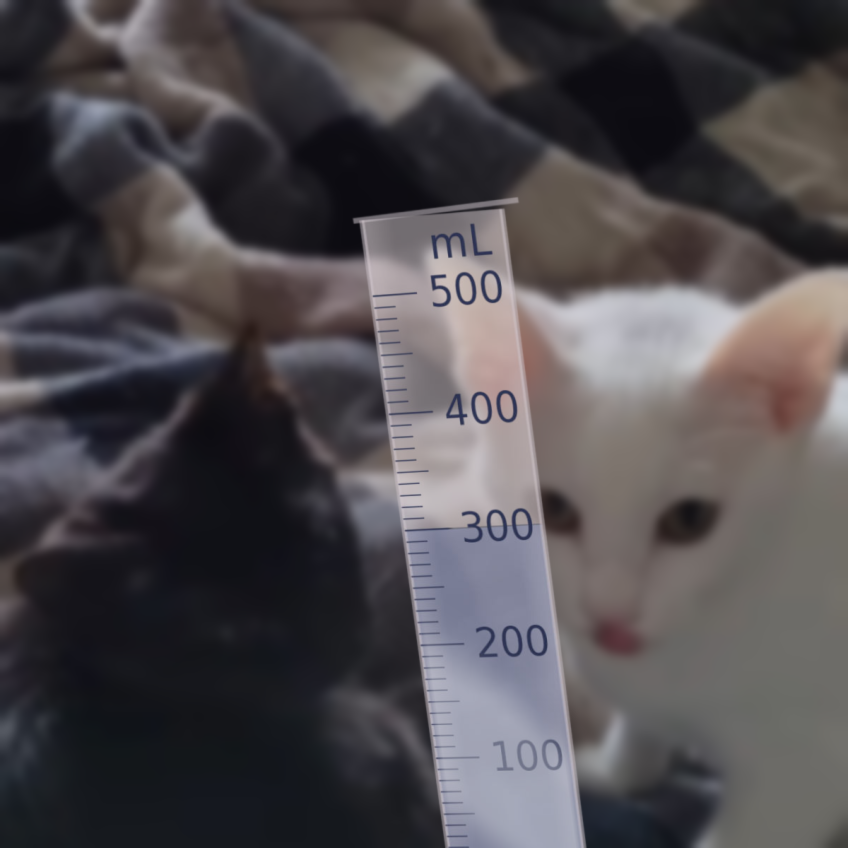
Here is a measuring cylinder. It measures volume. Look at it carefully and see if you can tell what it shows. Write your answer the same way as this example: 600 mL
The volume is 300 mL
